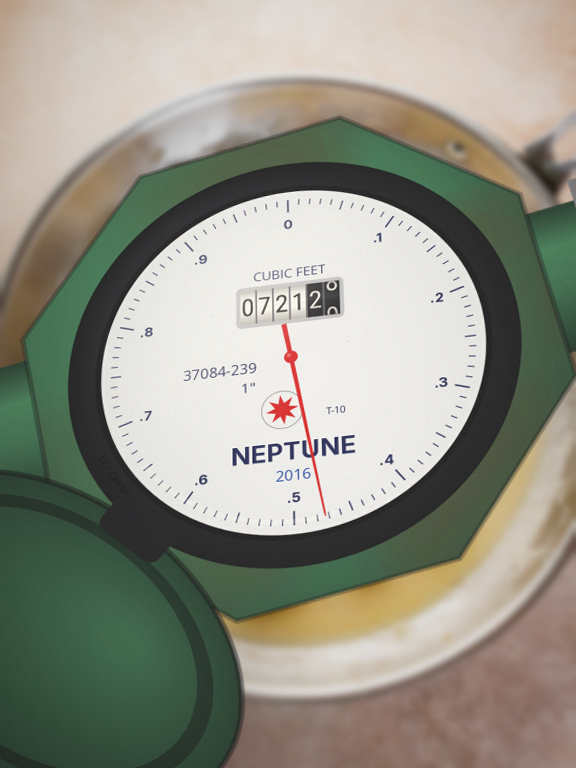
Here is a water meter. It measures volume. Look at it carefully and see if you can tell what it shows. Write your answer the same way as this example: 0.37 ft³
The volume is 72128.47 ft³
